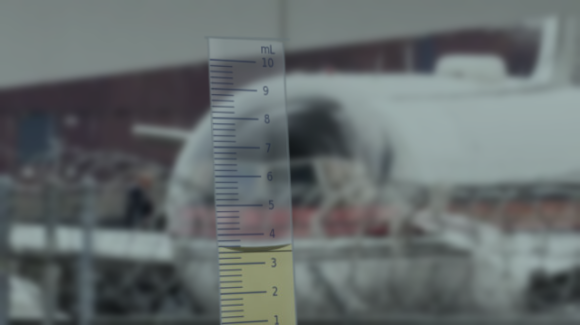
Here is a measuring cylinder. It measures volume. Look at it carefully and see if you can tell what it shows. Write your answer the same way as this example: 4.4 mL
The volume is 3.4 mL
